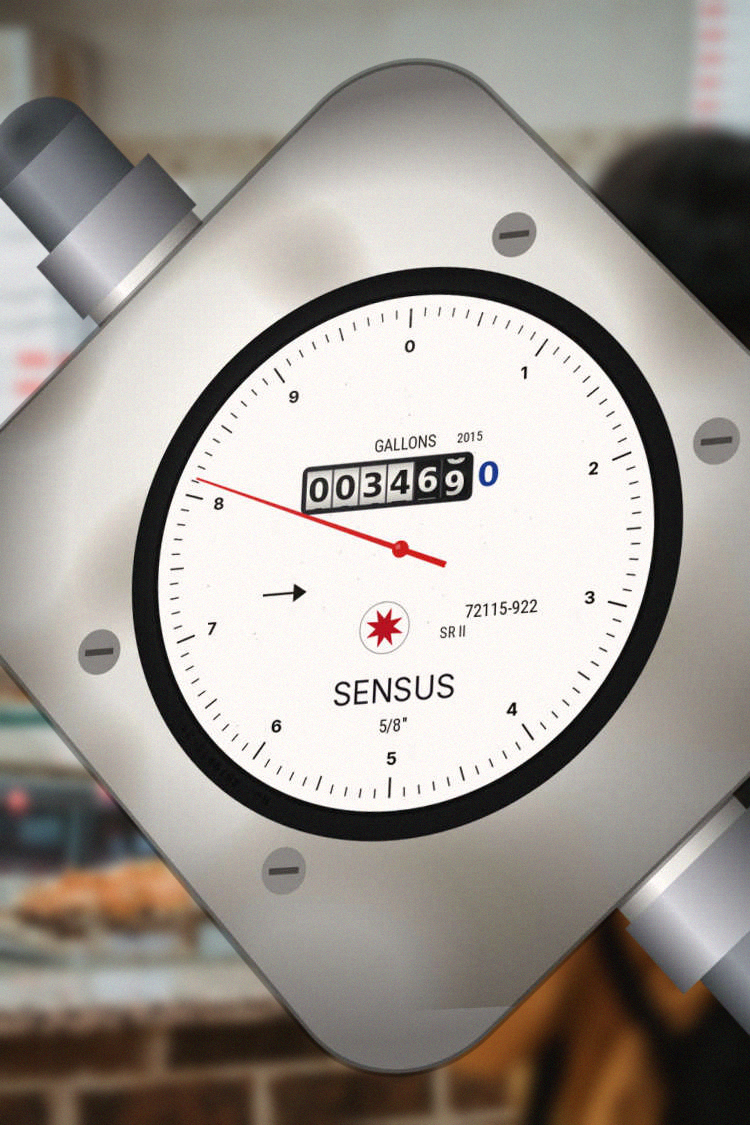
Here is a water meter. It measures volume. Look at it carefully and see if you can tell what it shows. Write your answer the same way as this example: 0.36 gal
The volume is 34688.1 gal
